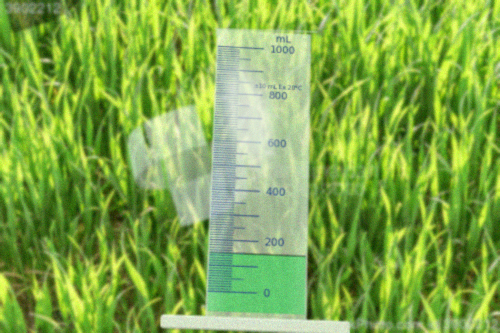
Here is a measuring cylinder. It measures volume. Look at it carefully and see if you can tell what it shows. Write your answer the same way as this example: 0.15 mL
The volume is 150 mL
